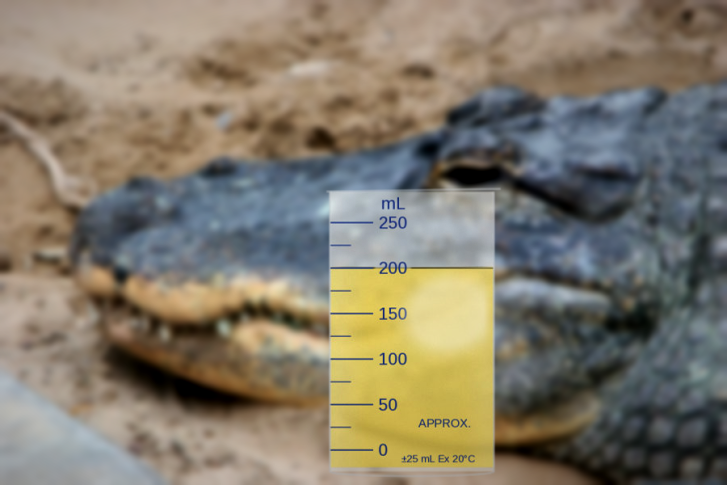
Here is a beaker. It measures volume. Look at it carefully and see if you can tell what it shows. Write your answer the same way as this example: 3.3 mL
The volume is 200 mL
